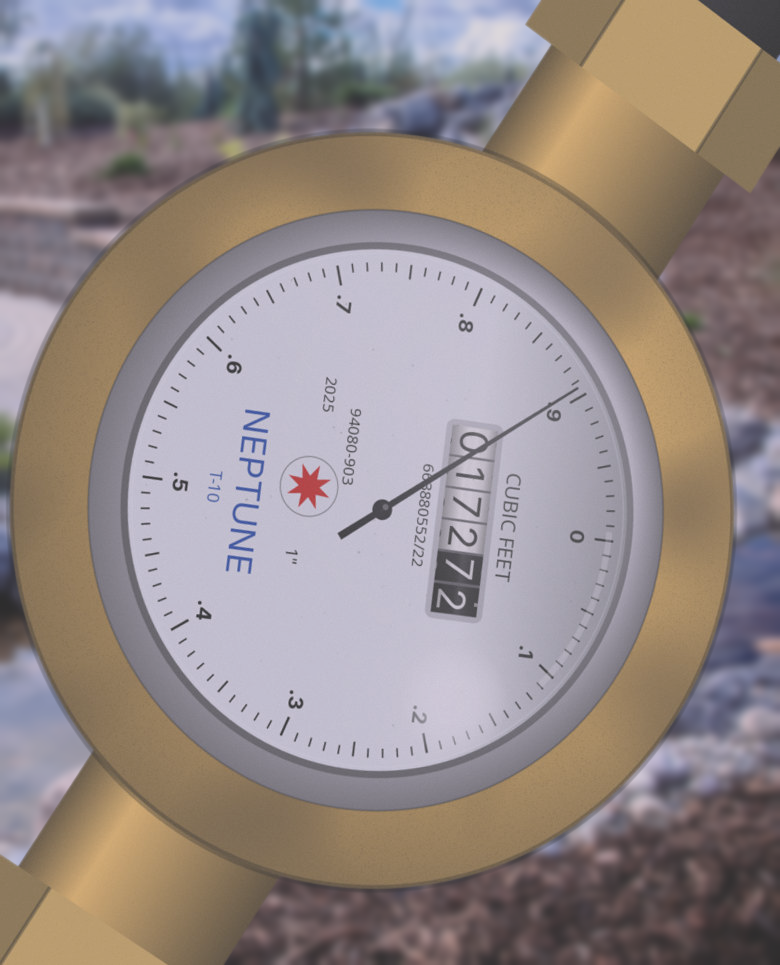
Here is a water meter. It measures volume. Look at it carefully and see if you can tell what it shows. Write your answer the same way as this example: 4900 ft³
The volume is 17271.89 ft³
